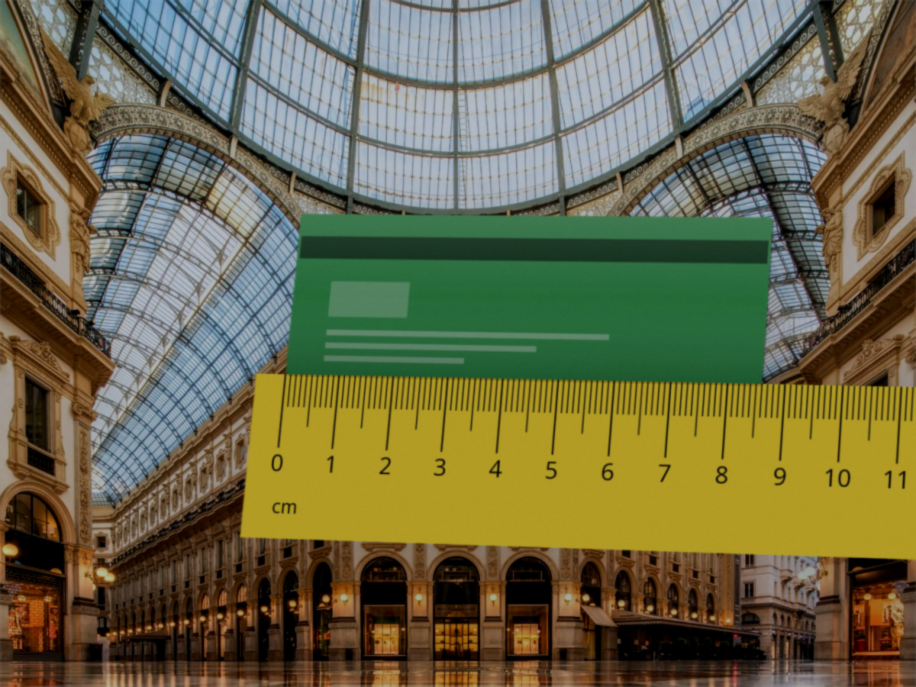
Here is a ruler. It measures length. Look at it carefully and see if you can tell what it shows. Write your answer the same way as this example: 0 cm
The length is 8.6 cm
